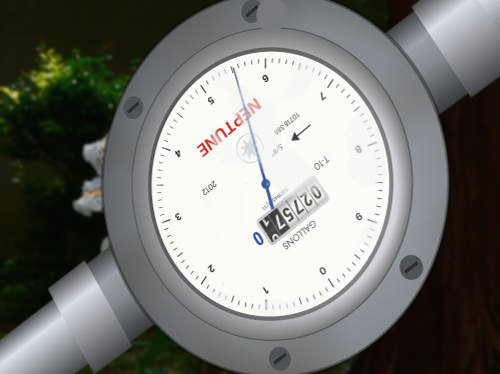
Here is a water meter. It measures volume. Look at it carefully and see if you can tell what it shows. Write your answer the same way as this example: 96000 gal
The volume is 275705.5 gal
